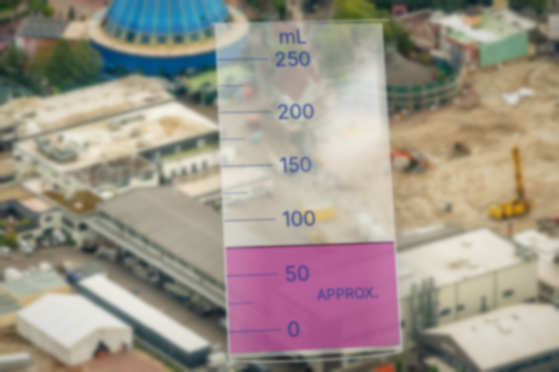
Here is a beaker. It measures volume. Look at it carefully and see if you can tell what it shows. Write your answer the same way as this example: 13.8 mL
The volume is 75 mL
